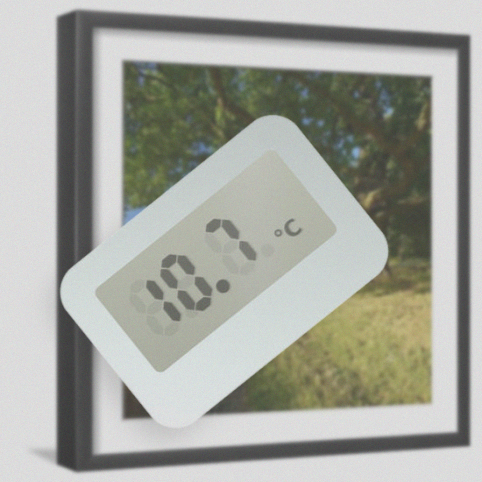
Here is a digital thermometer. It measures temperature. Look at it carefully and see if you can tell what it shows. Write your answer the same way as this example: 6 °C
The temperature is 10.7 °C
